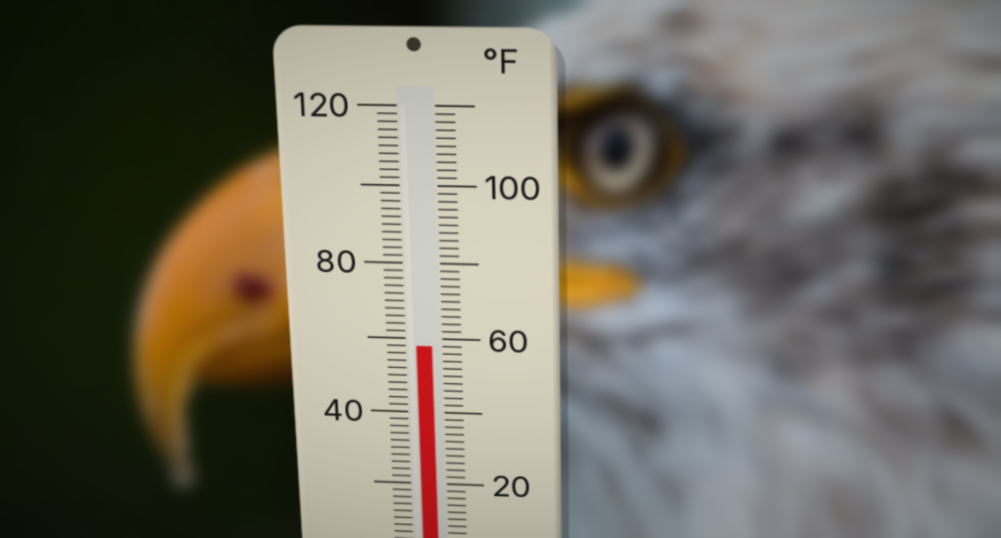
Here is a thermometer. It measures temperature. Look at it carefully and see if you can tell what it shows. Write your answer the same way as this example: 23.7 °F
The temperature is 58 °F
